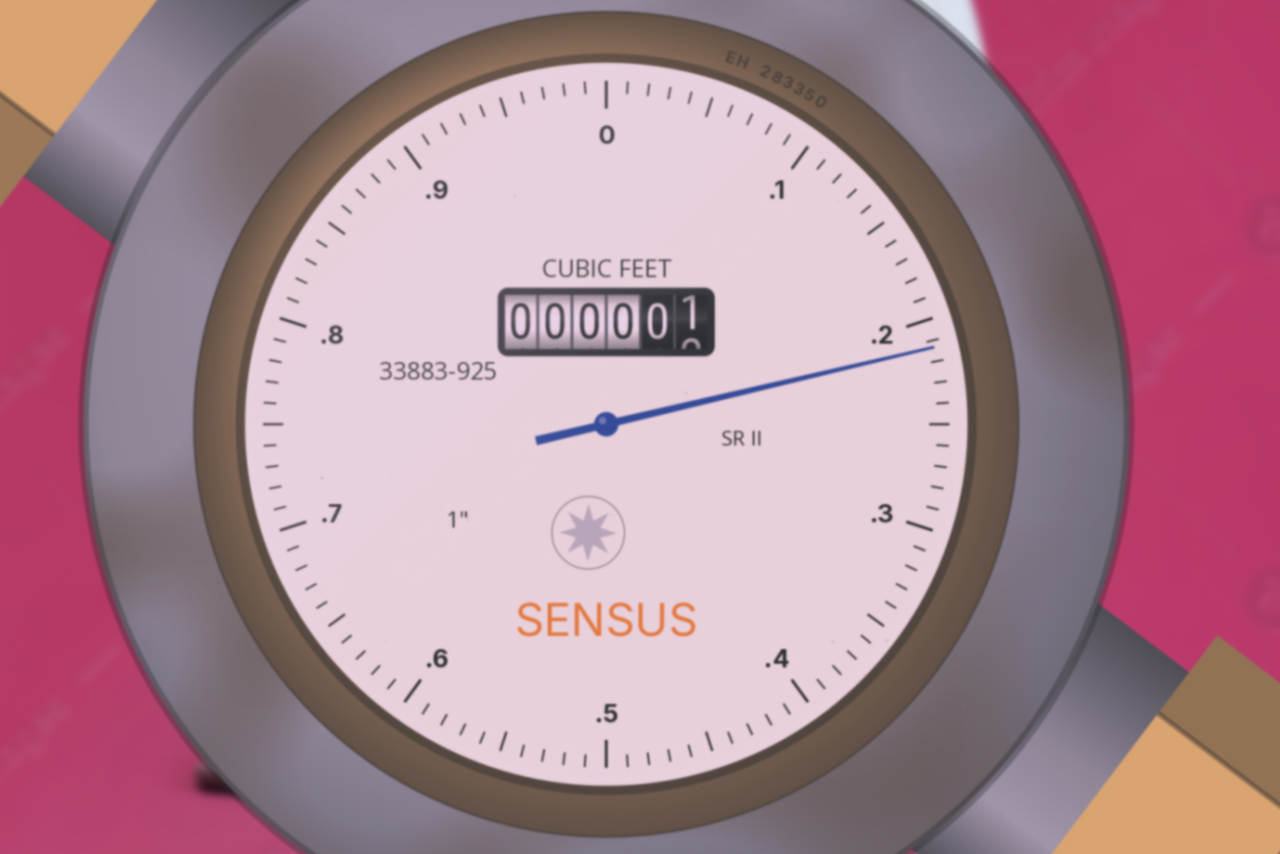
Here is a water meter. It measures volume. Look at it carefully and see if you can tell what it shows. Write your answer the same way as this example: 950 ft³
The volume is 1.21 ft³
